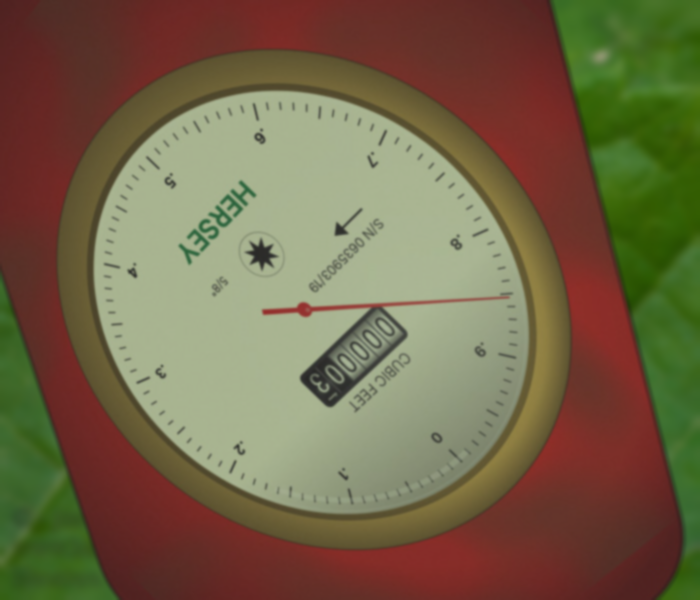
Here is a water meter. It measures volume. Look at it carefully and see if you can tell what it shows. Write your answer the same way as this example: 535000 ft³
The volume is 2.85 ft³
